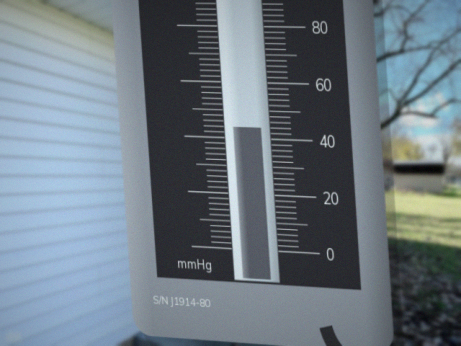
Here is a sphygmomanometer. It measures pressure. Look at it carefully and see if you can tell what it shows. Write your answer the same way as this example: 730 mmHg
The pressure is 44 mmHg
